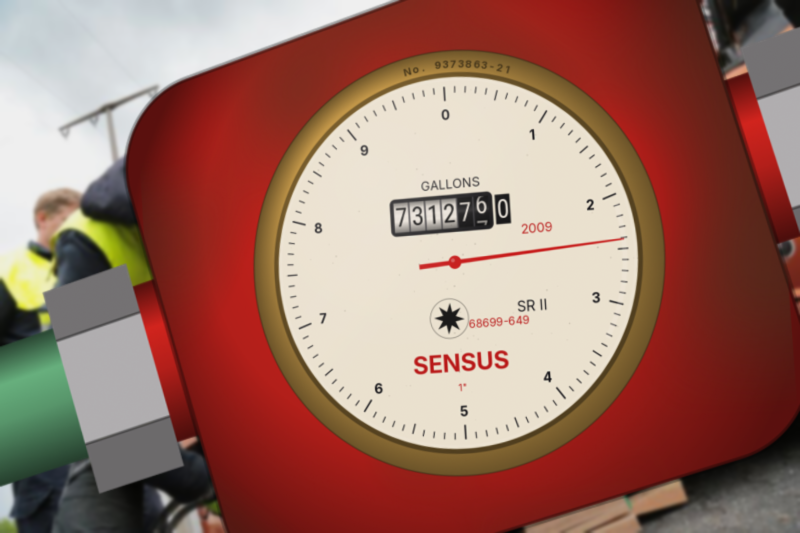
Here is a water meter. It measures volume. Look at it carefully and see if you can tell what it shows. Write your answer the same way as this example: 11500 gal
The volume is 7312762.4 gal
